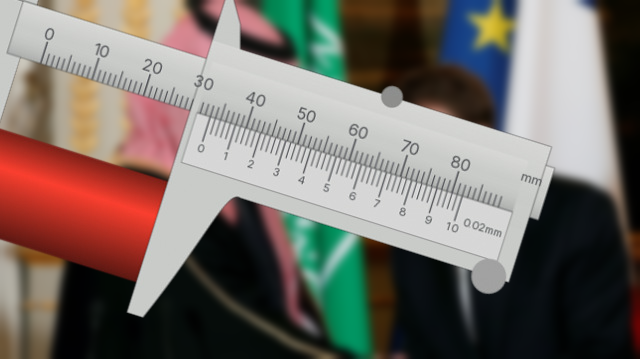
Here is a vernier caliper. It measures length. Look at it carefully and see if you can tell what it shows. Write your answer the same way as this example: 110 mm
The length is 33.0 mm
